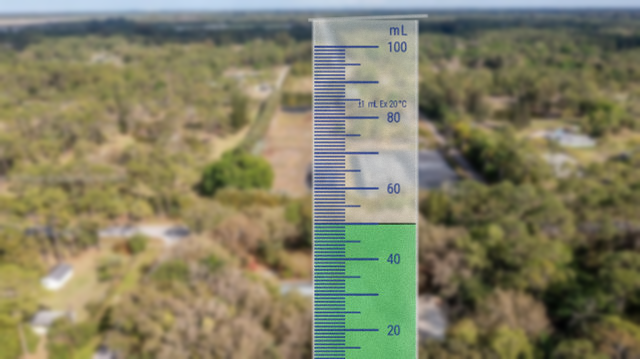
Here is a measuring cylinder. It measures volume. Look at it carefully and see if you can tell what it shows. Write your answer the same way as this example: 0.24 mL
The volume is 50 mL
